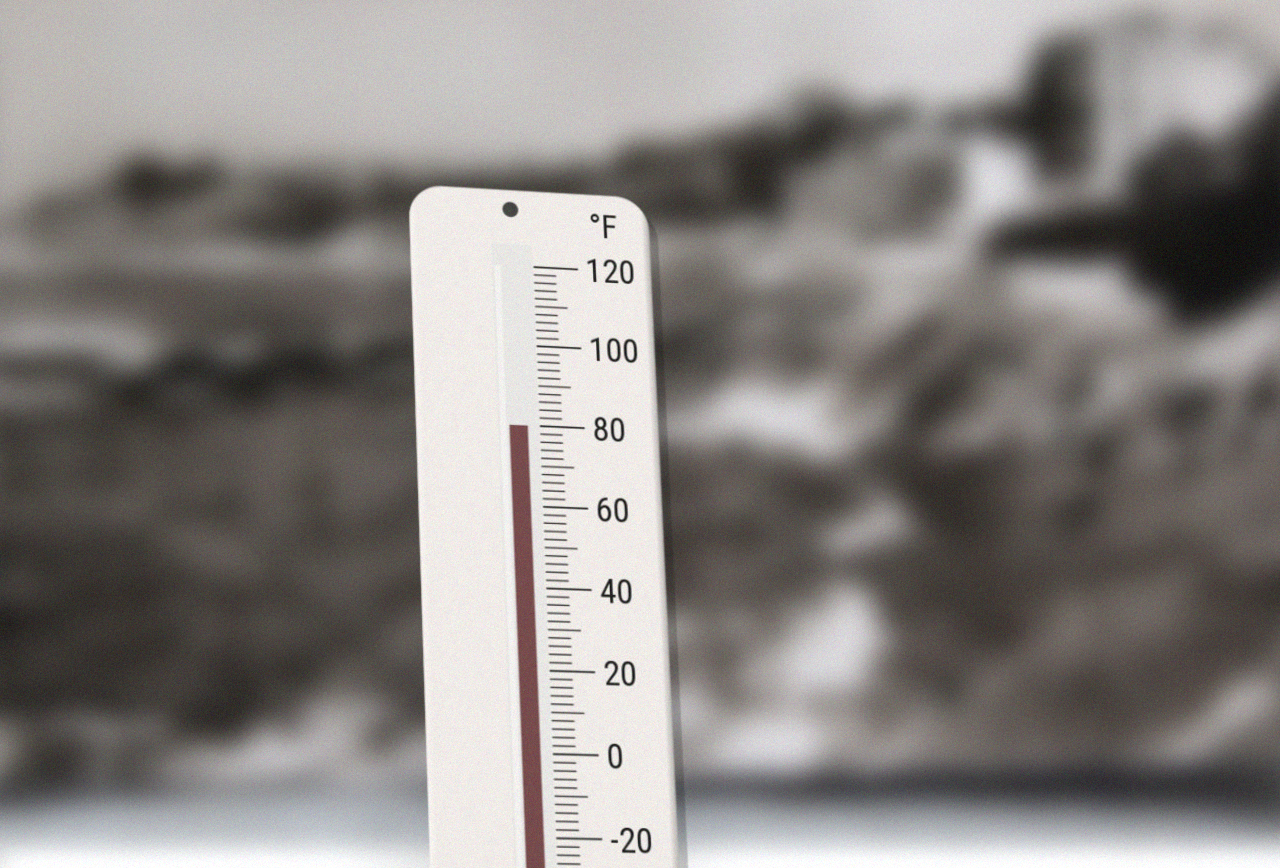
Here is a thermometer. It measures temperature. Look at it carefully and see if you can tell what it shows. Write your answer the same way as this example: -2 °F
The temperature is 80 °F
